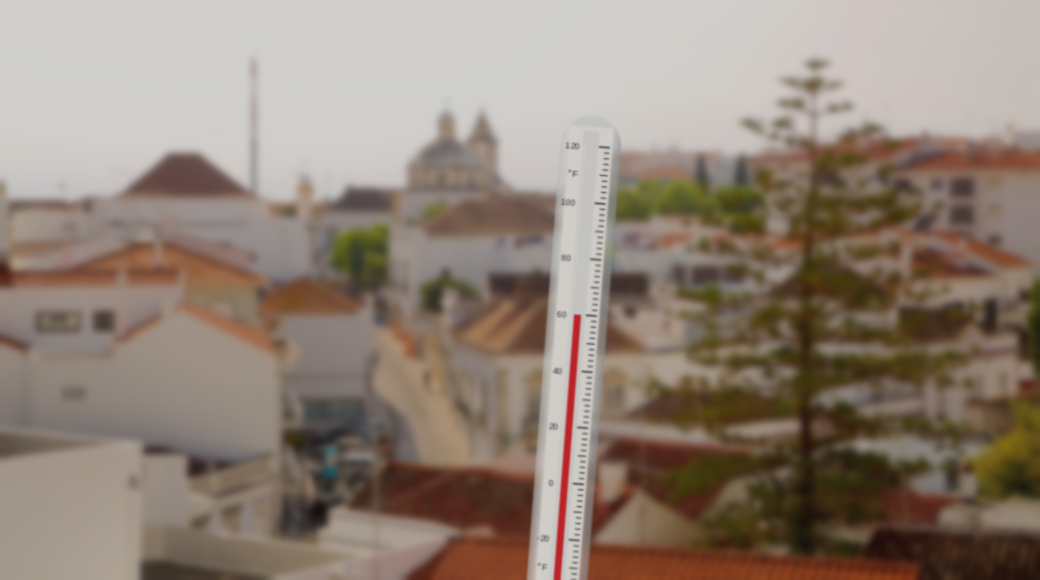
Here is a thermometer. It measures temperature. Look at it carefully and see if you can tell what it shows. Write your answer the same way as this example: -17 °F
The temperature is 60 °F
